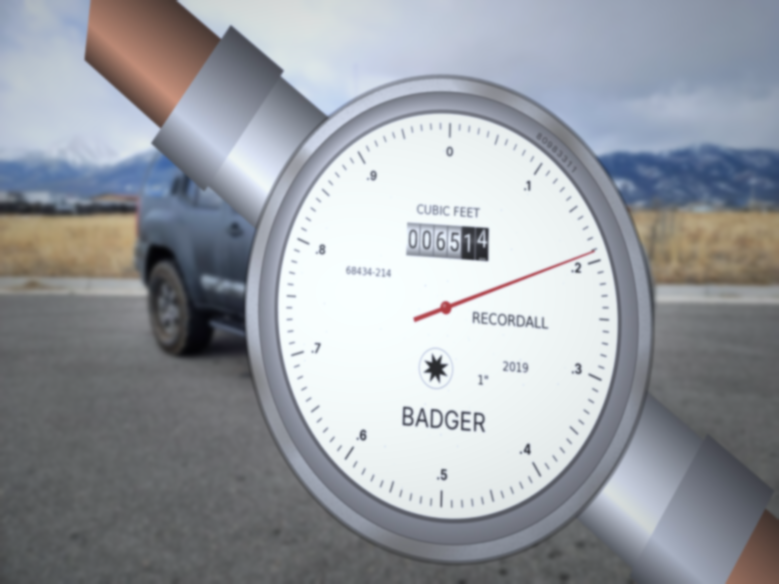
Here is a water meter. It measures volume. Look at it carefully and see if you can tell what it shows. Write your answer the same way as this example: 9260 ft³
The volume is 6514.19 ft³
